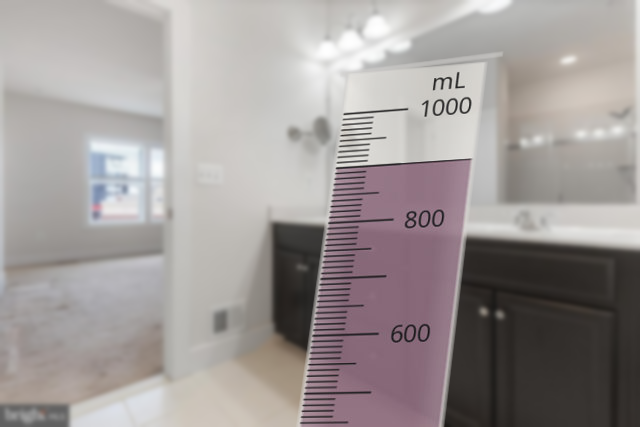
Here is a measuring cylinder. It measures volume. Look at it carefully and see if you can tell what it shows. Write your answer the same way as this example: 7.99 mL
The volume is 900 mL
